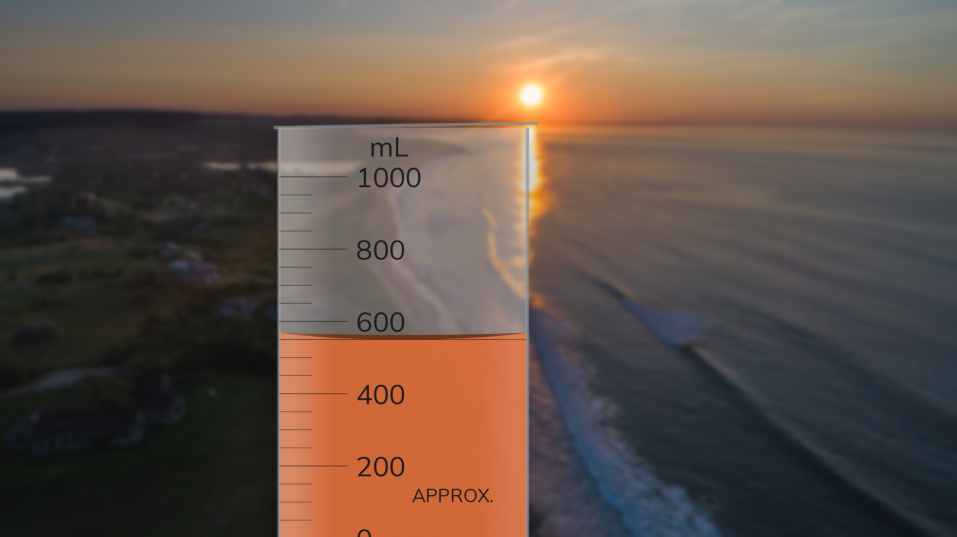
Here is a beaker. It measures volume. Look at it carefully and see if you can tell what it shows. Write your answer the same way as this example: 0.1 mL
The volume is 550 mL
